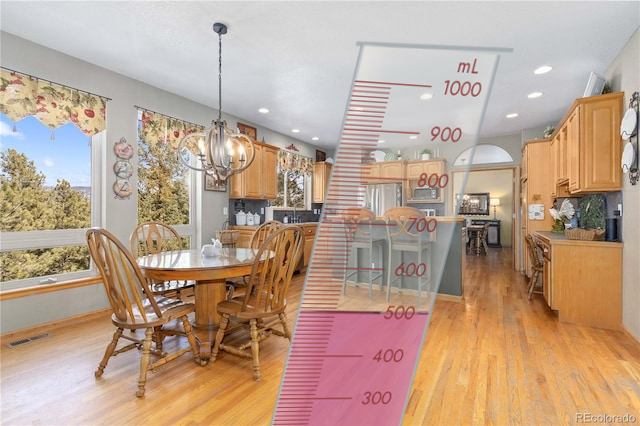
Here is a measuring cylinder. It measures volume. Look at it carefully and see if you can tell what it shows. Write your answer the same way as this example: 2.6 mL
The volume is 500 mL
